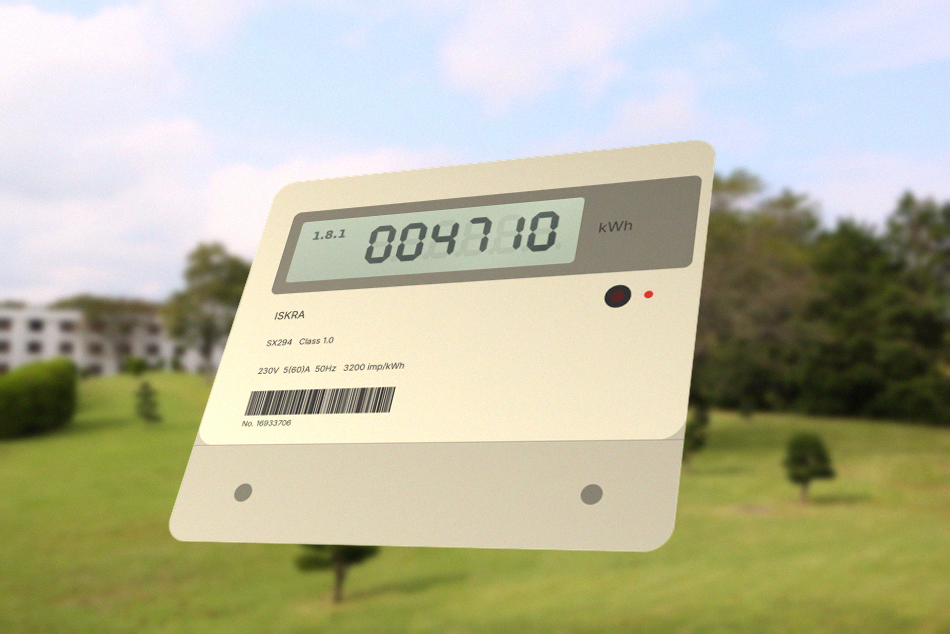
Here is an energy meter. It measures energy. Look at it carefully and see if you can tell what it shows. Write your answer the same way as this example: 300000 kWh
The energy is 4710 kWh
